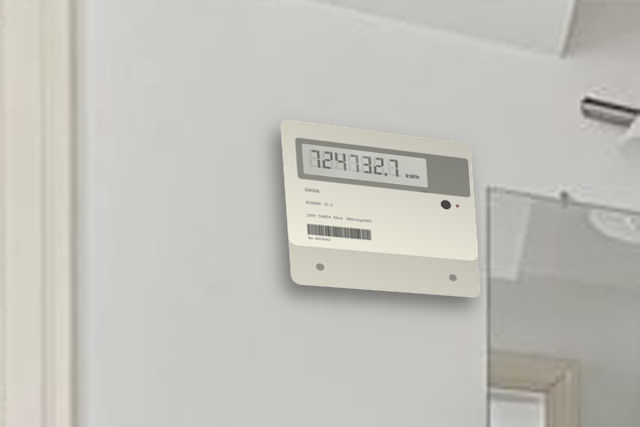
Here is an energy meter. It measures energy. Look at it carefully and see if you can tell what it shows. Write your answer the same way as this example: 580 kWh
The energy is 724732.7 kWh
